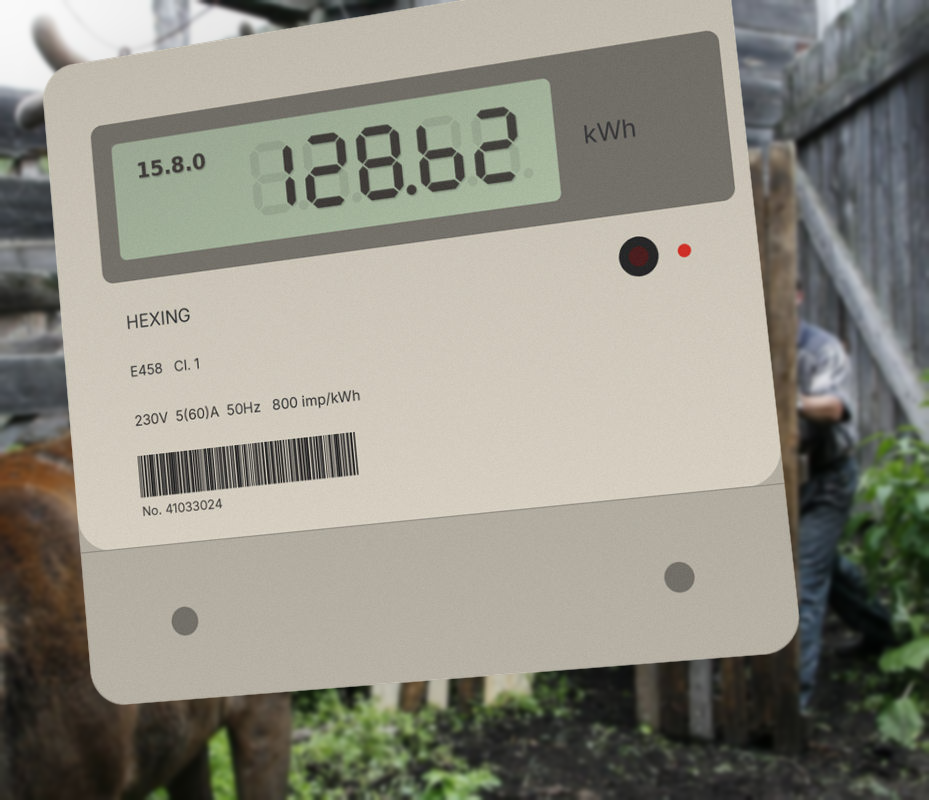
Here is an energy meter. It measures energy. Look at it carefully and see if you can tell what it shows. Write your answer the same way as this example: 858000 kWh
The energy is 128.62 kWh
